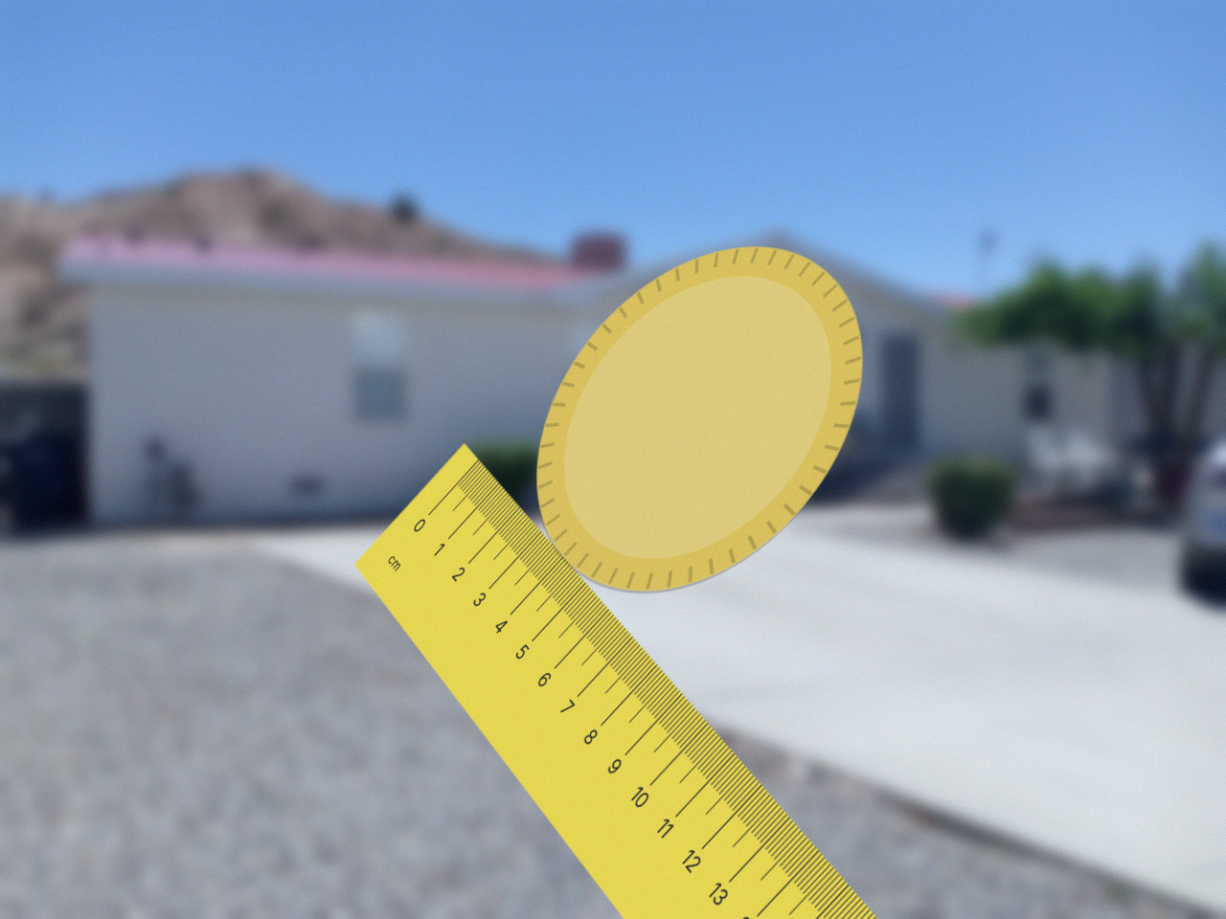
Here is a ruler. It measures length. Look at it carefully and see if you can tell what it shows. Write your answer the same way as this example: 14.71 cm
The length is 8 cm
